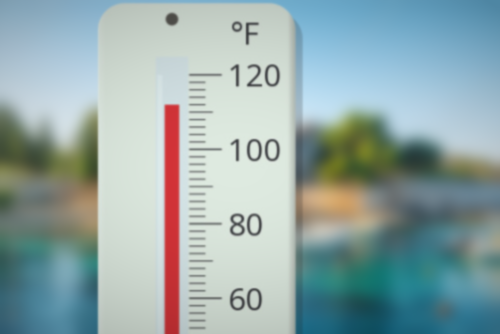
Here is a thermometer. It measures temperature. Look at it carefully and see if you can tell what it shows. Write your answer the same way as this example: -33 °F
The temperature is 112 °F
